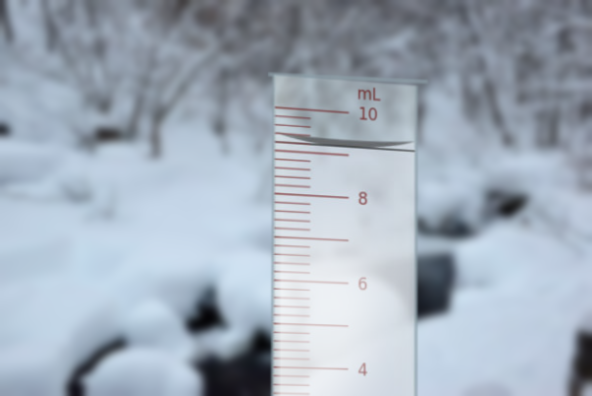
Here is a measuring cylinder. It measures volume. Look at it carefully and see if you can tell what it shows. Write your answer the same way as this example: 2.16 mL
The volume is 9.2 mL
